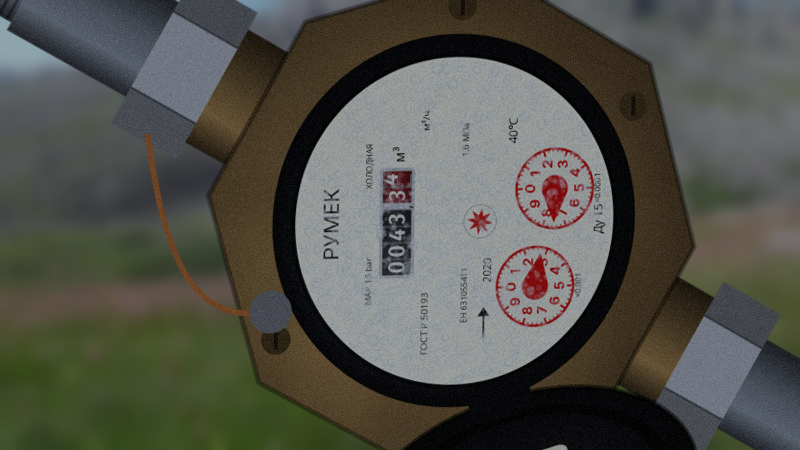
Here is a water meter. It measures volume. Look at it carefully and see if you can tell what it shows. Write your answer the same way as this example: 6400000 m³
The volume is 43.3427 m³
